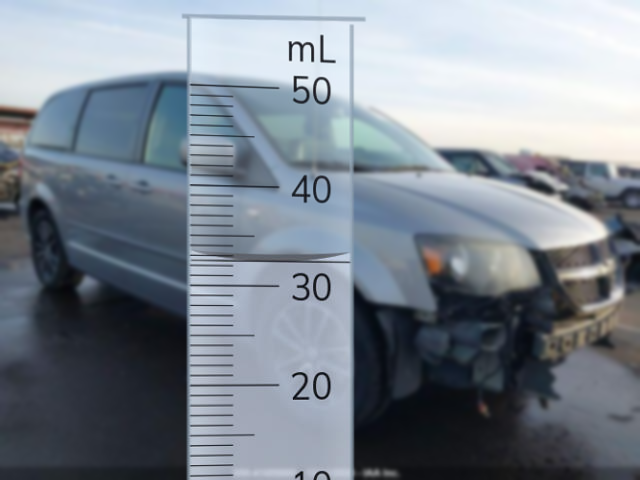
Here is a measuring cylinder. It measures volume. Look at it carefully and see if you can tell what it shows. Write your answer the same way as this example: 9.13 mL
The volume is 32.5 mL
